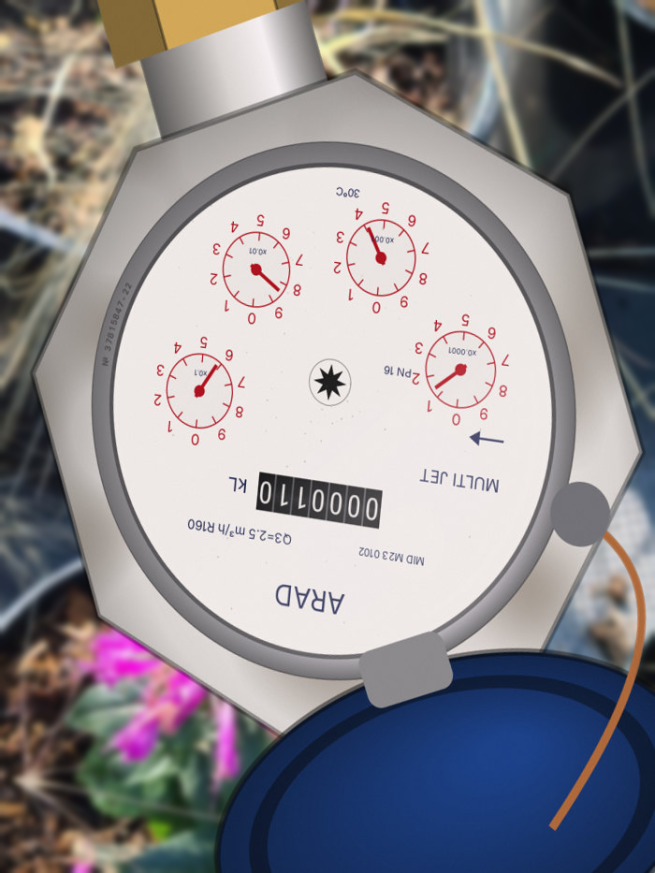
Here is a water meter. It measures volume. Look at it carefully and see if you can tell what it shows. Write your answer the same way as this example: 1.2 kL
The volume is 110.5841 kL
